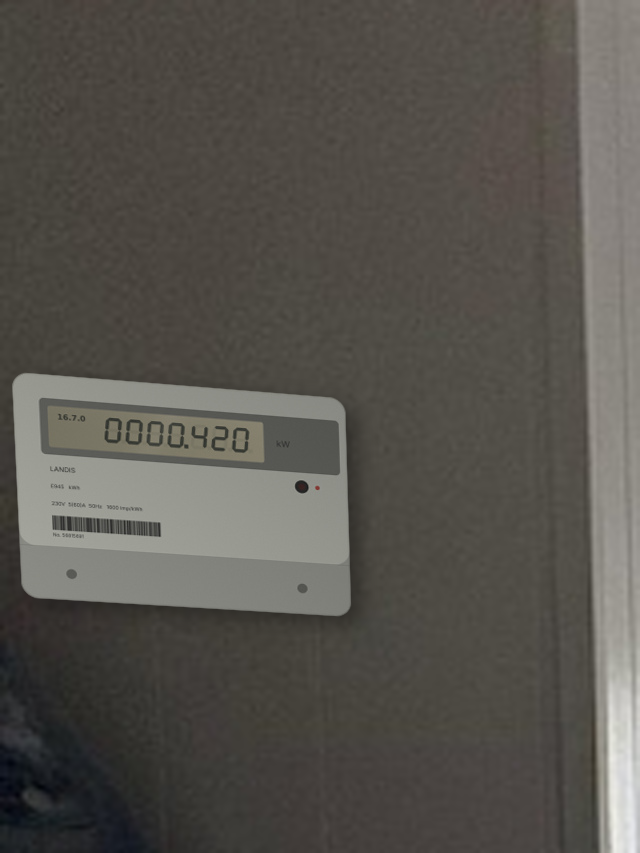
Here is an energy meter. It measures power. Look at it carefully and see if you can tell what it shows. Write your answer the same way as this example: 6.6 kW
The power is 0.420 kW
